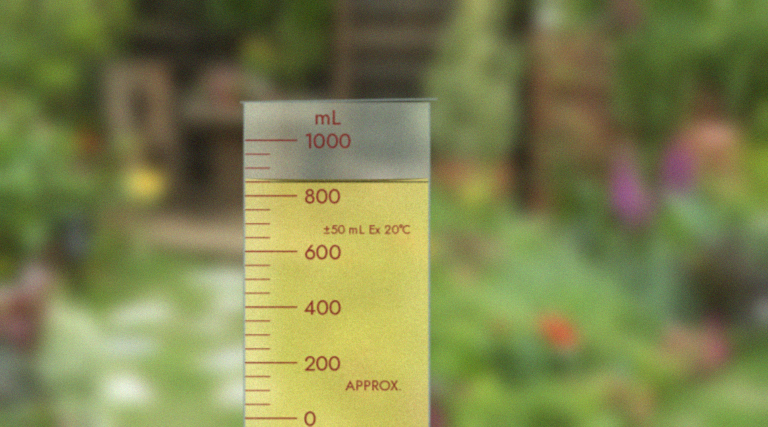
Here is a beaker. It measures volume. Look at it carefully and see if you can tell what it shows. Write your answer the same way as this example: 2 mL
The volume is 850 mL
